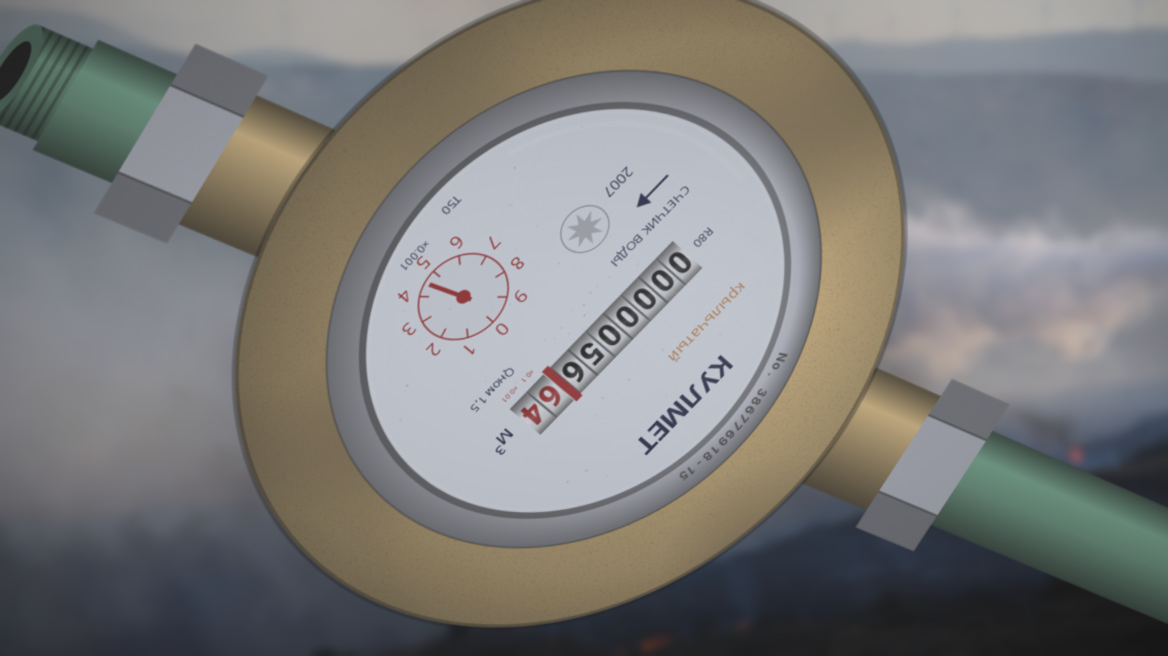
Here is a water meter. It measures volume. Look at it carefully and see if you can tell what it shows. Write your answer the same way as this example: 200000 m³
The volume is 56.644 m³
